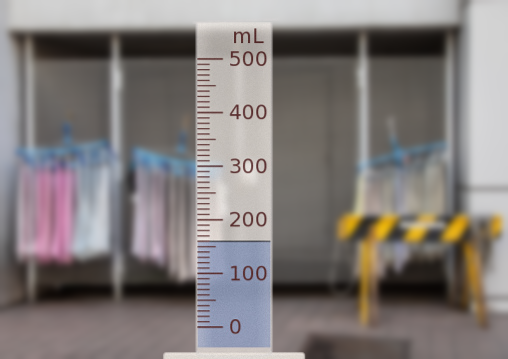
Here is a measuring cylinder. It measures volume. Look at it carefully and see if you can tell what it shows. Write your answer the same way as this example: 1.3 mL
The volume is 160 mL
